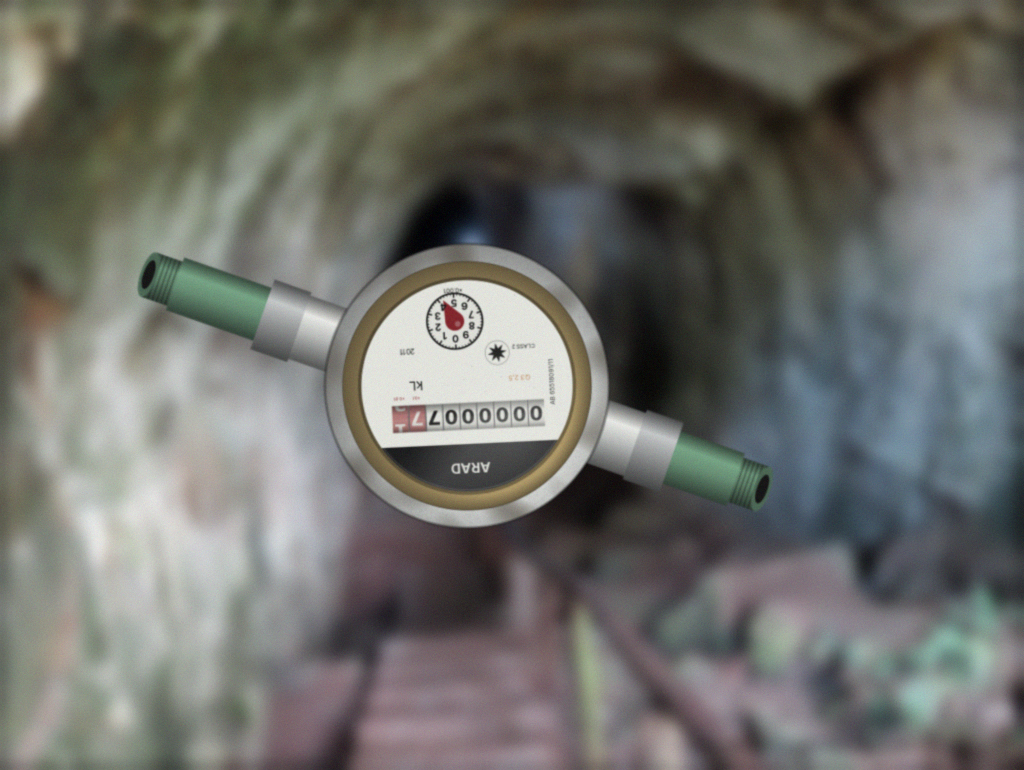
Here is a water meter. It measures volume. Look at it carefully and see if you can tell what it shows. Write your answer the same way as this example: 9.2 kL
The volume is 7.714 kL
